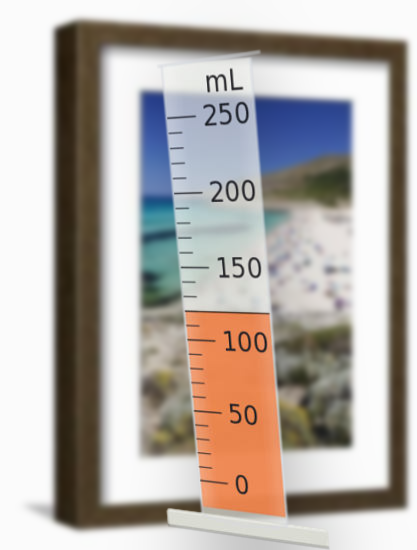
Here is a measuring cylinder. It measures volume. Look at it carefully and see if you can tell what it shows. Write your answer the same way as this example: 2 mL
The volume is 120 mL
